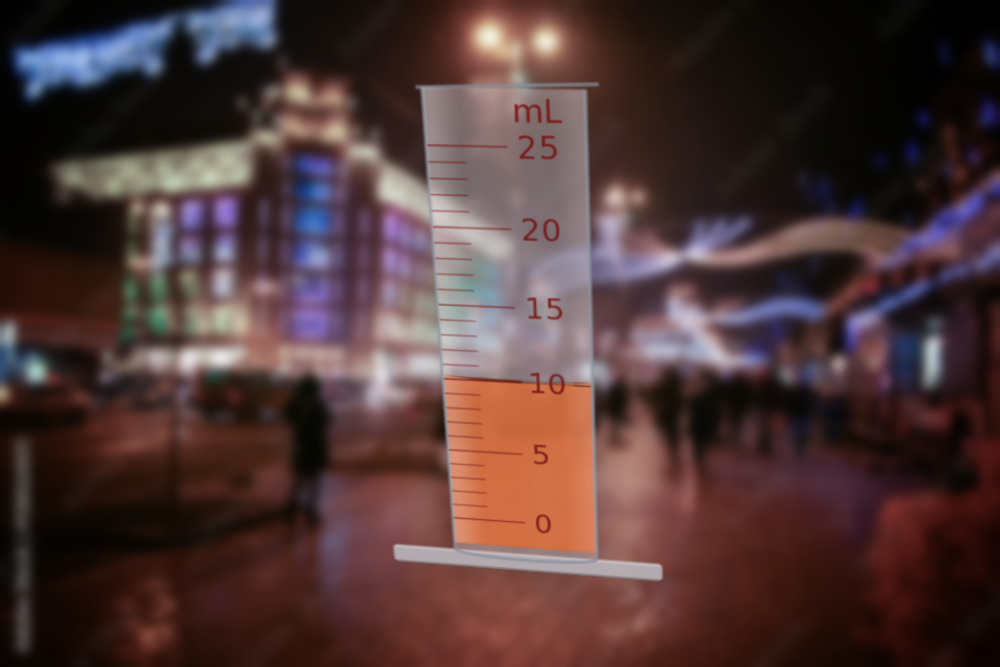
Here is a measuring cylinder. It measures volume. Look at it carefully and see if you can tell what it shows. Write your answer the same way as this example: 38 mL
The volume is 10 mL
